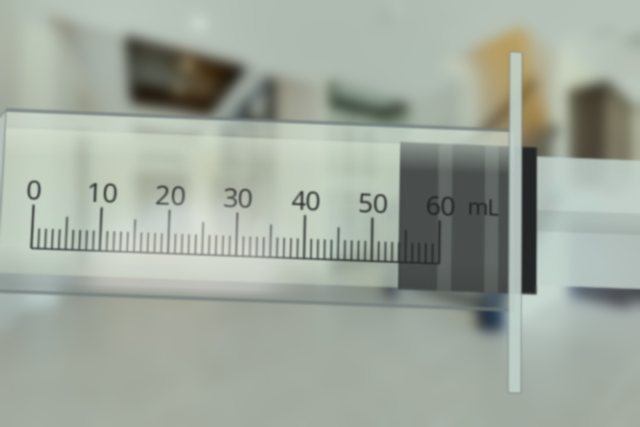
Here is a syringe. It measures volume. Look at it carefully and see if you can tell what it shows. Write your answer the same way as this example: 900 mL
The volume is 54 mL
